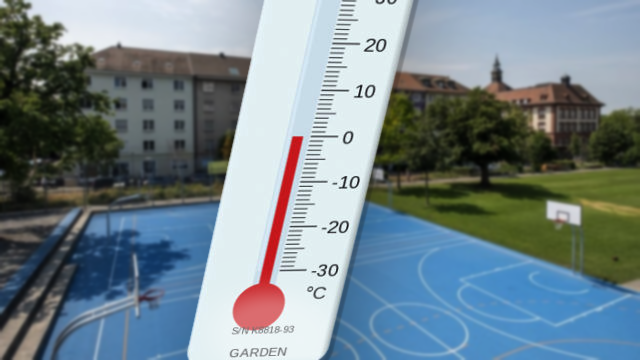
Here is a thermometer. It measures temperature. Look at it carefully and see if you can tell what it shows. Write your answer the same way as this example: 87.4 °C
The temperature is 0 °C
